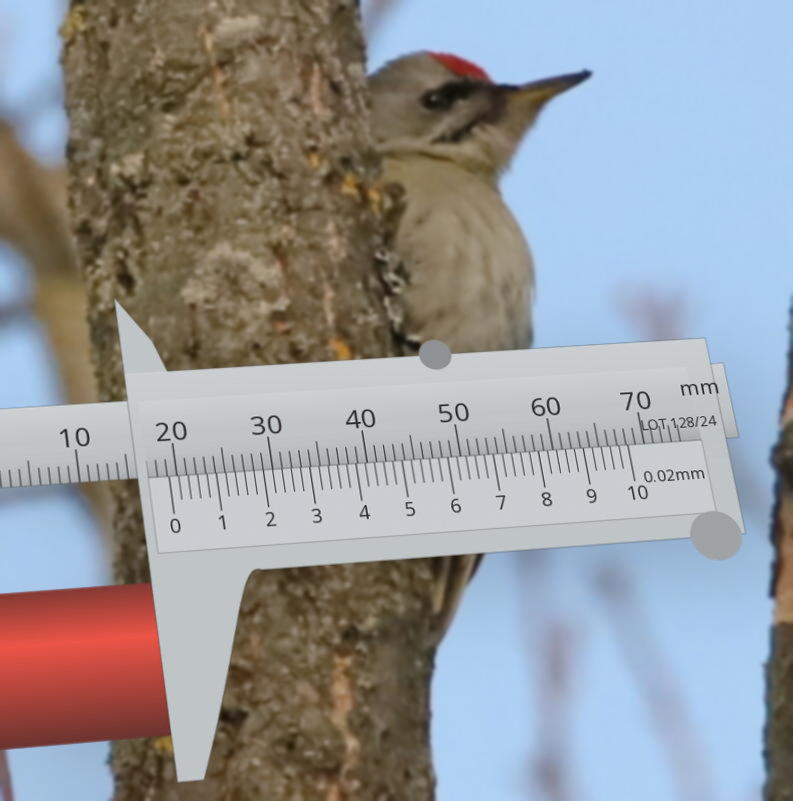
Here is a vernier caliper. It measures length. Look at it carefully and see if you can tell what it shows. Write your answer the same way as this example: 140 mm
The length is 19.2 mm
